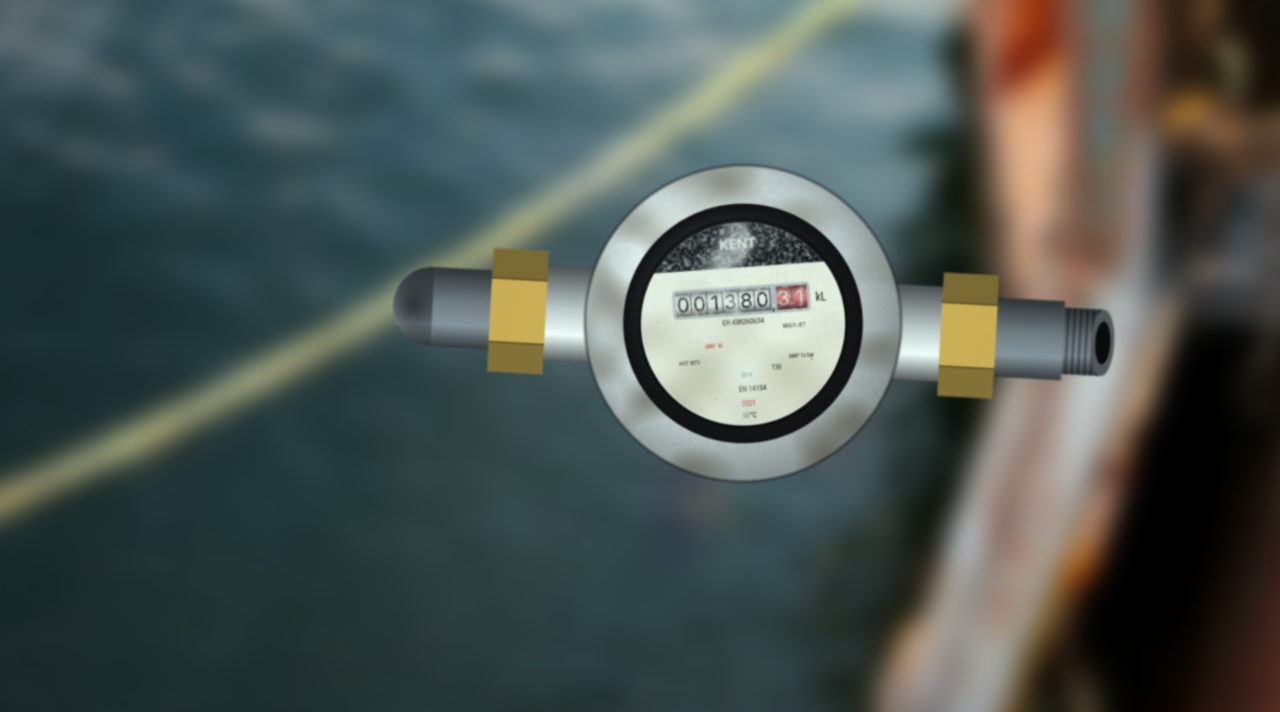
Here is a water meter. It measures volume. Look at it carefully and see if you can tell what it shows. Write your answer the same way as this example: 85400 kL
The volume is 1380.31 kL
